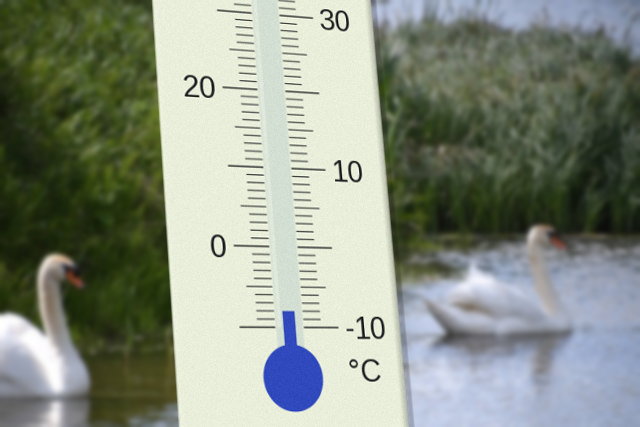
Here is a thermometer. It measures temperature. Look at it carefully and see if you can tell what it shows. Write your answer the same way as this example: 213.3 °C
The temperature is -8 °C
